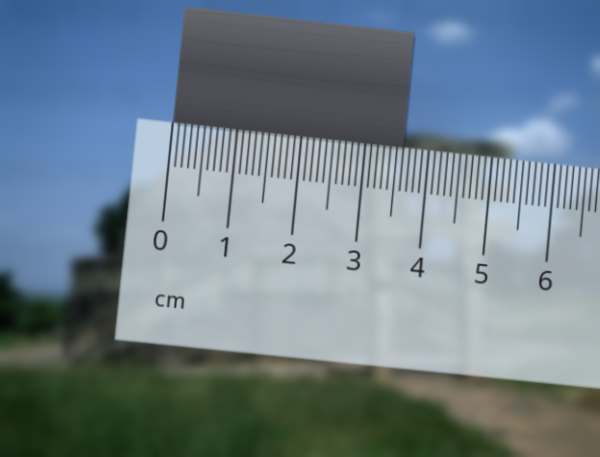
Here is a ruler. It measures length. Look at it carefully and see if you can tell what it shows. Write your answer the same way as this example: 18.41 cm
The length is 3.6 cm
